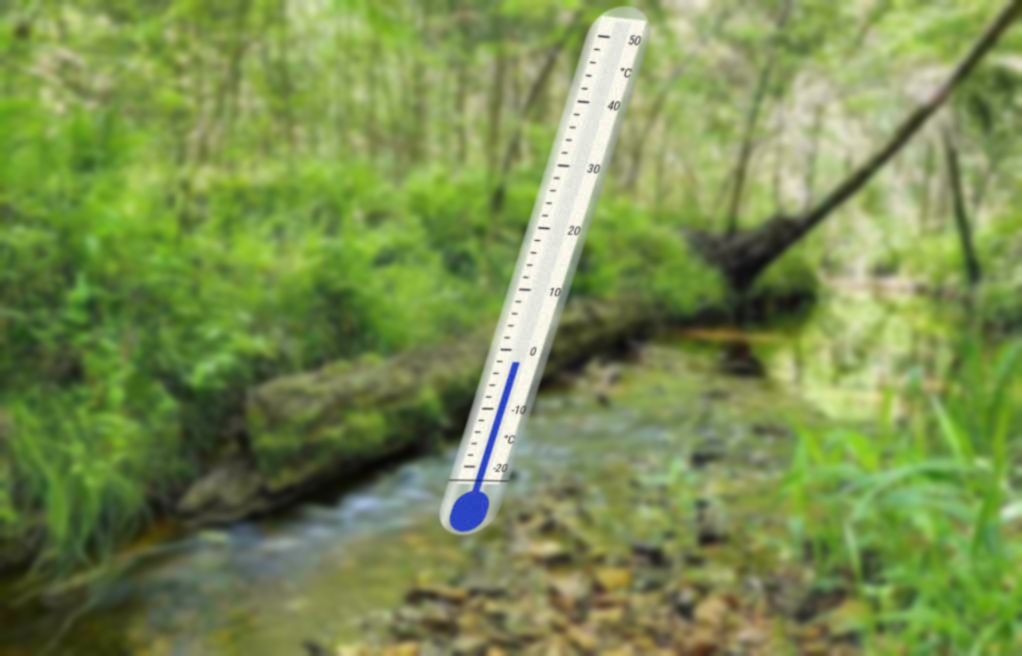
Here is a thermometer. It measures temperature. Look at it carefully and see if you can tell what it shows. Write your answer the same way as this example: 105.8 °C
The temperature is -2 °C
